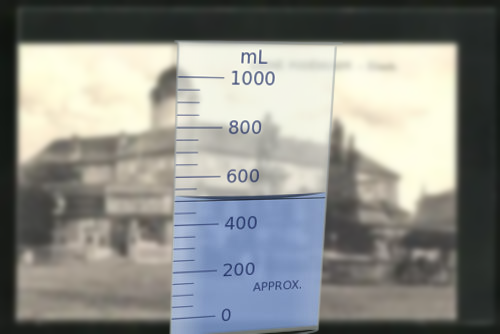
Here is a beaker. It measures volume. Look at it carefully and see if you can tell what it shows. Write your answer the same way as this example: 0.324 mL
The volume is 500 mL
